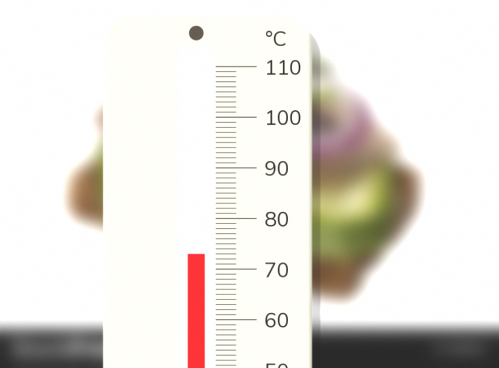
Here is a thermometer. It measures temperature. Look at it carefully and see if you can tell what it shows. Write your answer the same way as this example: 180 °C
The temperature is 73 °C
